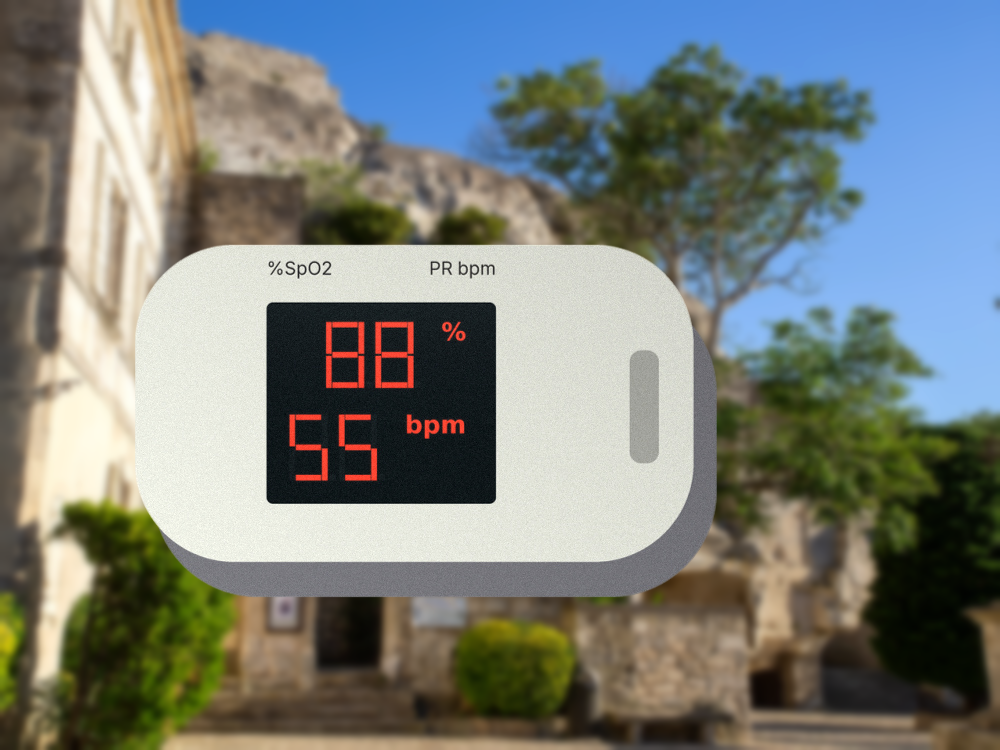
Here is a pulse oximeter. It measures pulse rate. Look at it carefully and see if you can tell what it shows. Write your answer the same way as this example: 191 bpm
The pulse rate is 55 bpm
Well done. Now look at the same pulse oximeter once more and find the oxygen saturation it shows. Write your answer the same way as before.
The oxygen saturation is 88 %
